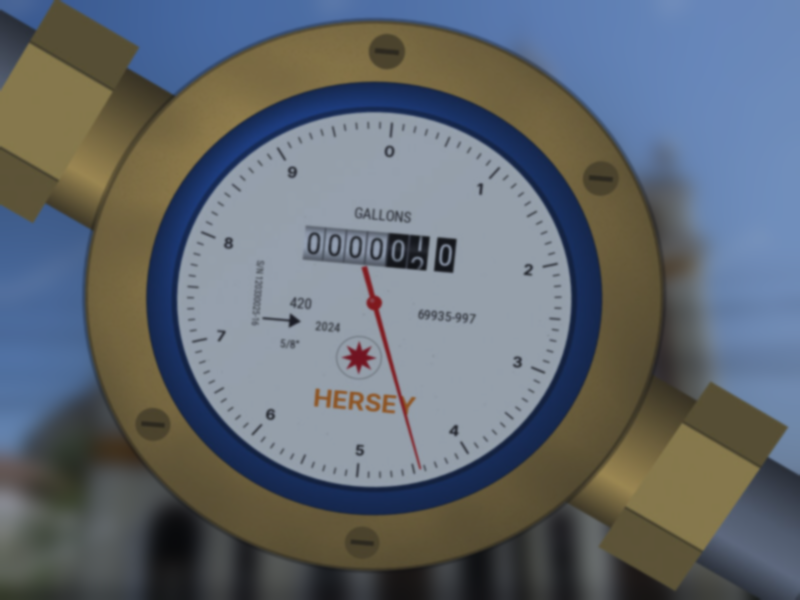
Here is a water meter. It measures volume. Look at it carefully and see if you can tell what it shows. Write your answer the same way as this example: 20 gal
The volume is 14.4 gal
